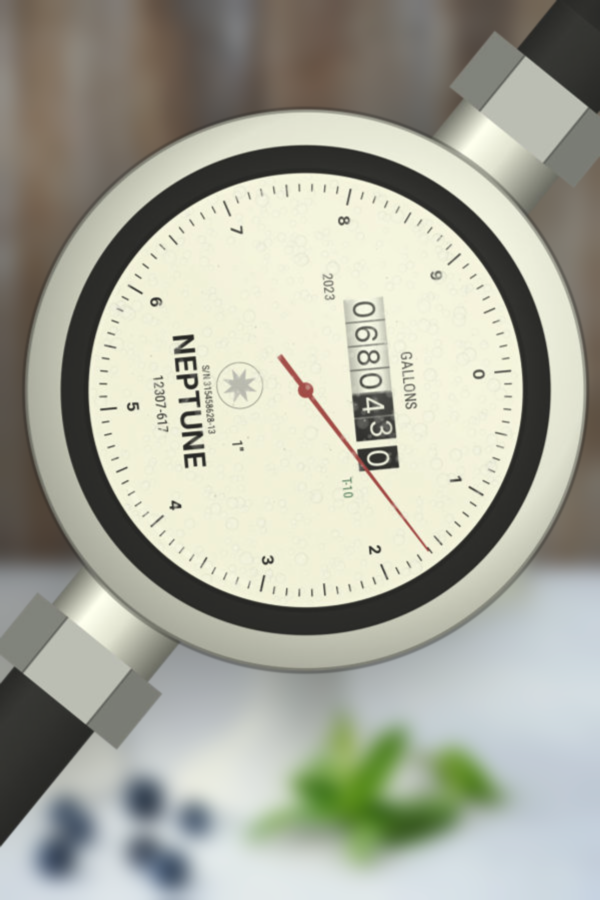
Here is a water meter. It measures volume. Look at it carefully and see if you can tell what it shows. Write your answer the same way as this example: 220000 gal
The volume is 680431.6 gal
